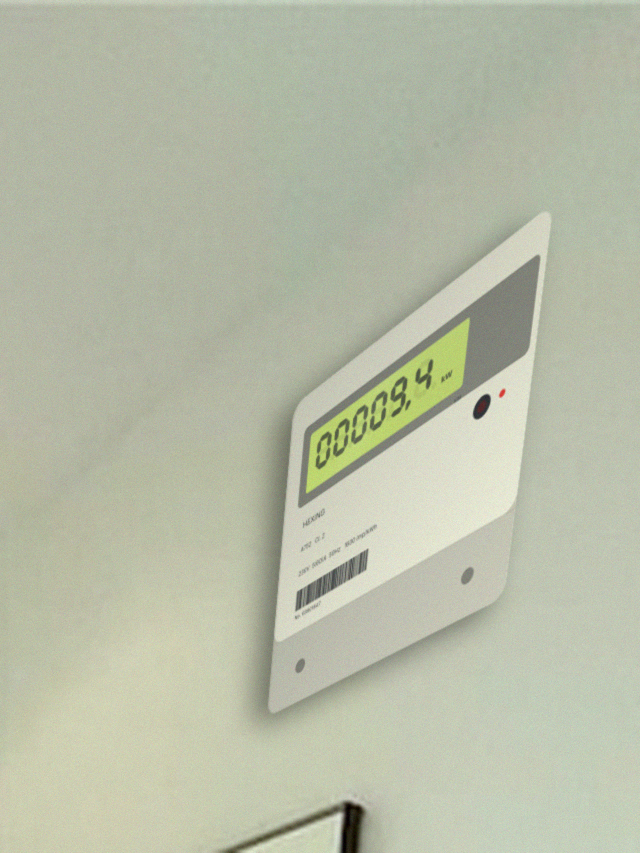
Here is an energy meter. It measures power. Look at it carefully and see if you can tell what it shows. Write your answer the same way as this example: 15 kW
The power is 9.4 kW
